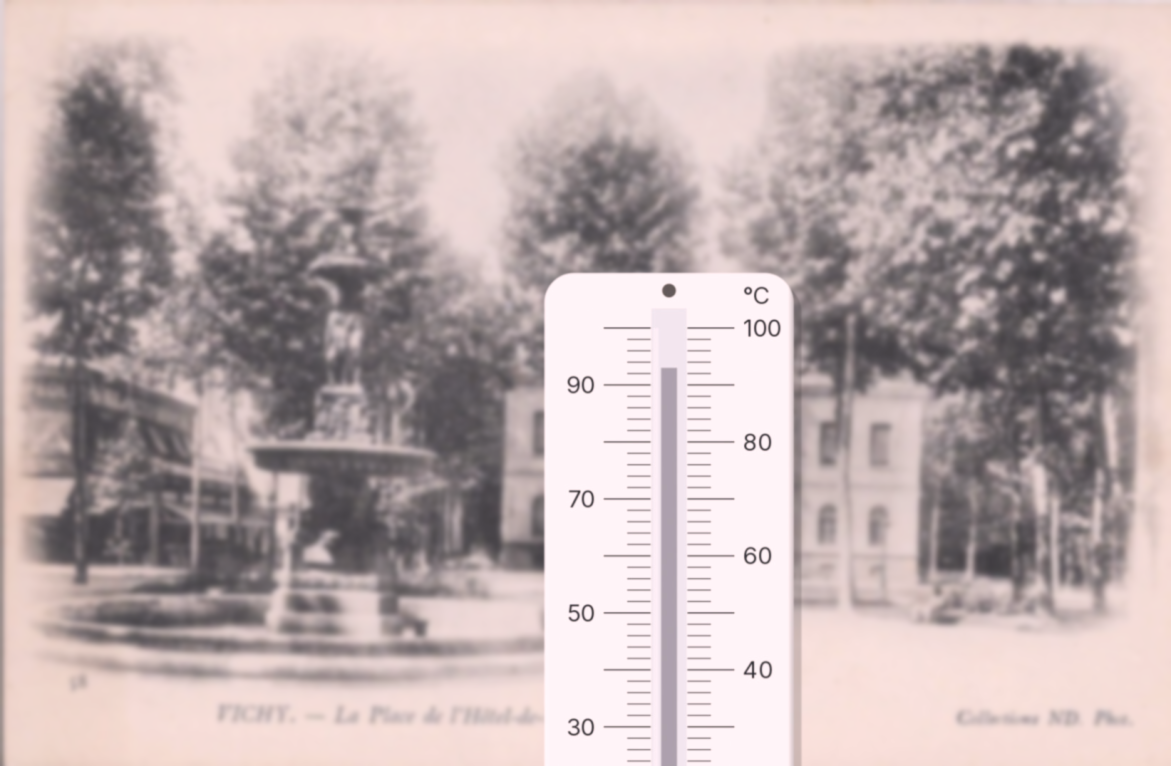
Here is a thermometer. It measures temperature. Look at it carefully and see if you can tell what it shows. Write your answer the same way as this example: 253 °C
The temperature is 93 °C
